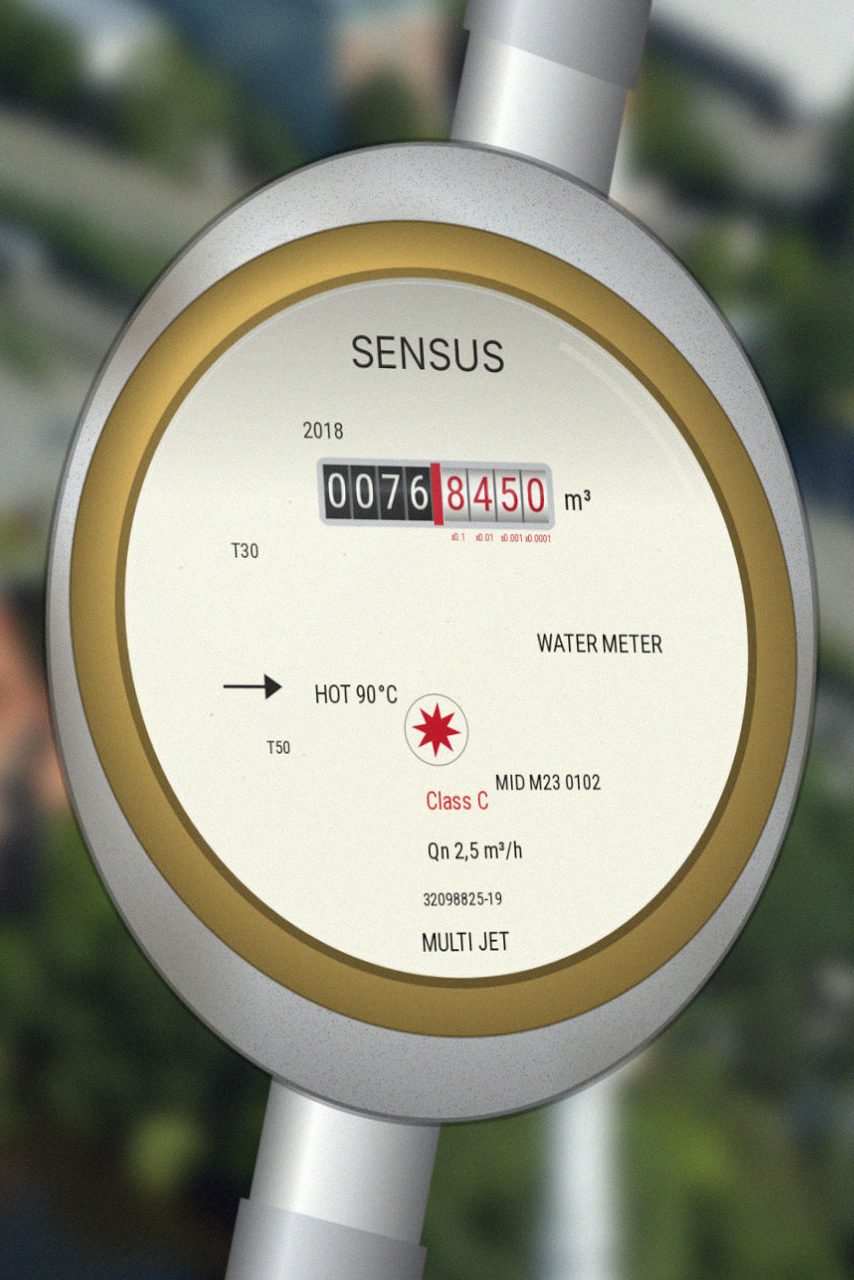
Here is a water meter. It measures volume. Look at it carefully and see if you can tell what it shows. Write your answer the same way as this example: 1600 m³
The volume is 76.8450 m³
